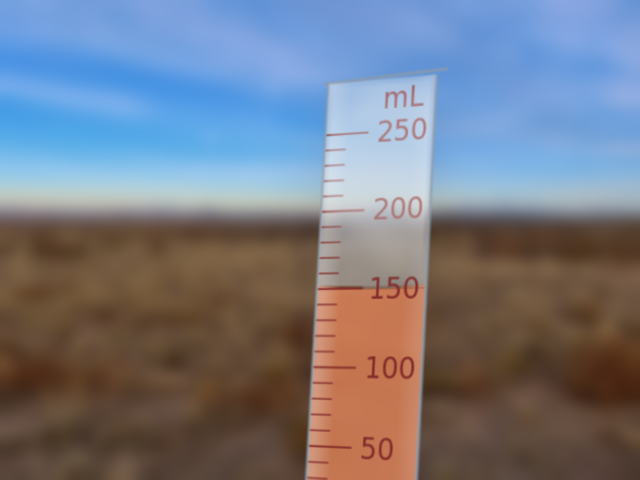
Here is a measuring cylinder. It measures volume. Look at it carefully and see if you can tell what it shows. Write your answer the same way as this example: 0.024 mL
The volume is 150 mL
